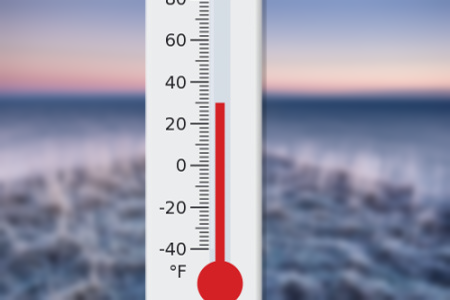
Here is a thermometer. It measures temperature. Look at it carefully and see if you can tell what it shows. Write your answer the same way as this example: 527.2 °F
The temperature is 30 °F
